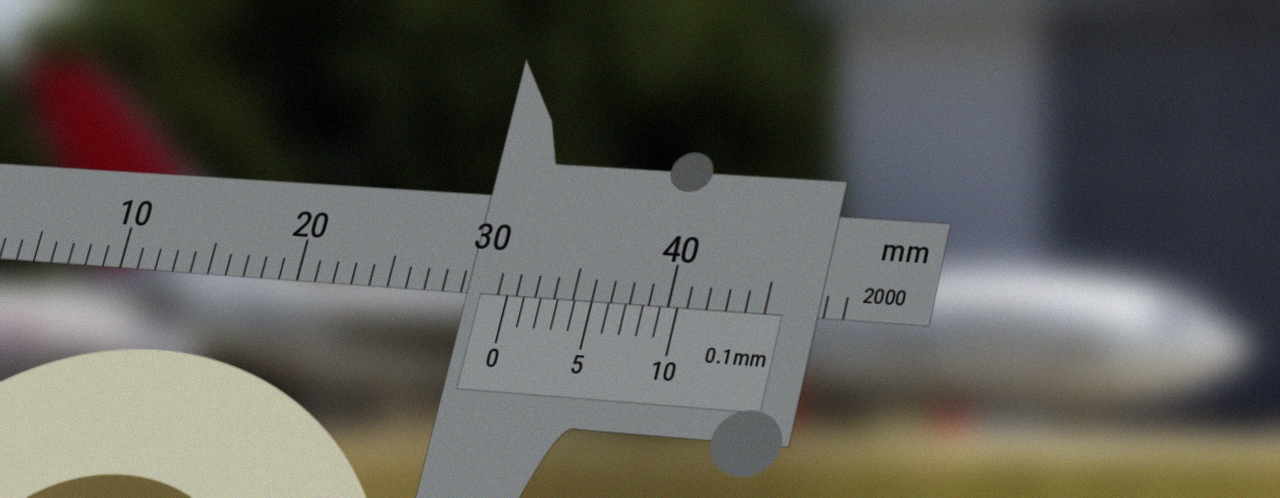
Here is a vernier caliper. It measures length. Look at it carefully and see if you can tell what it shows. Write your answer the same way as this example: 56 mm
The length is 31.5 mm
